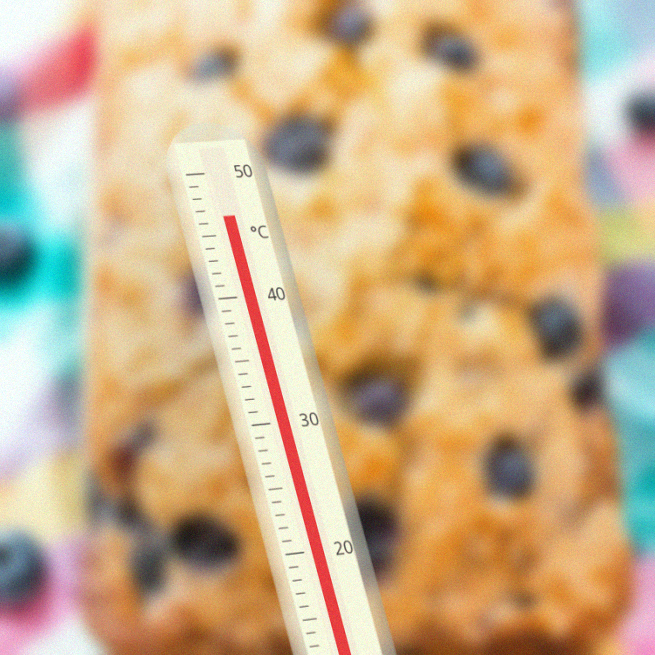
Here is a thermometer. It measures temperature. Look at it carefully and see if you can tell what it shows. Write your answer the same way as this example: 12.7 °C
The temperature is 46.5 °C
